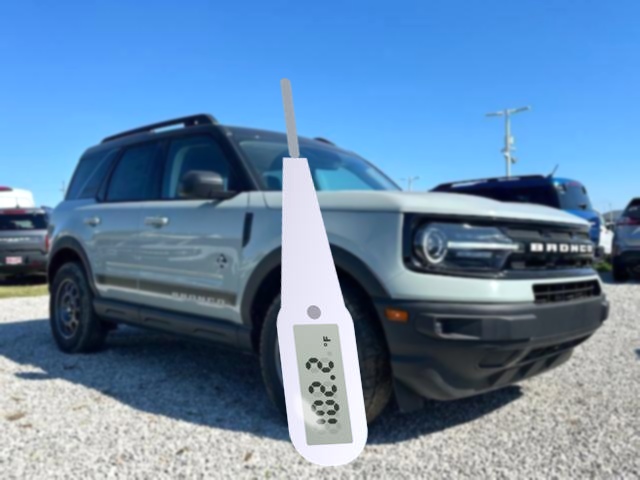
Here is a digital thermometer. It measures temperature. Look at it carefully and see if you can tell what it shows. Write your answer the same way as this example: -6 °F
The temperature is 102.2 °F
